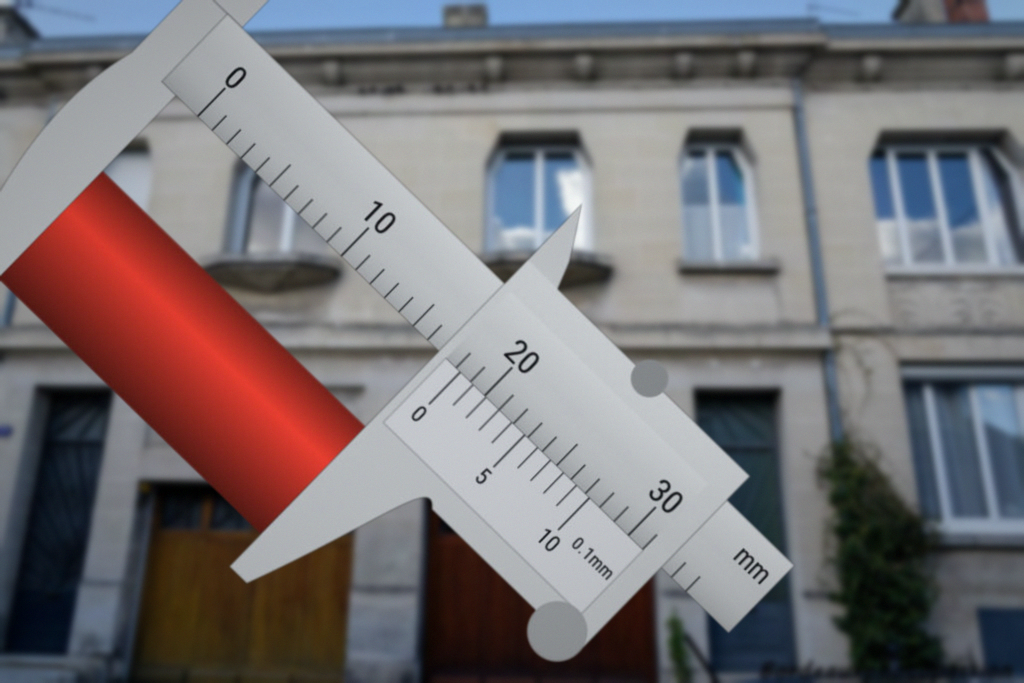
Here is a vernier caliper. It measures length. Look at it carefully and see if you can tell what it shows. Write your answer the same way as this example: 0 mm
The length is 18.3 mm
